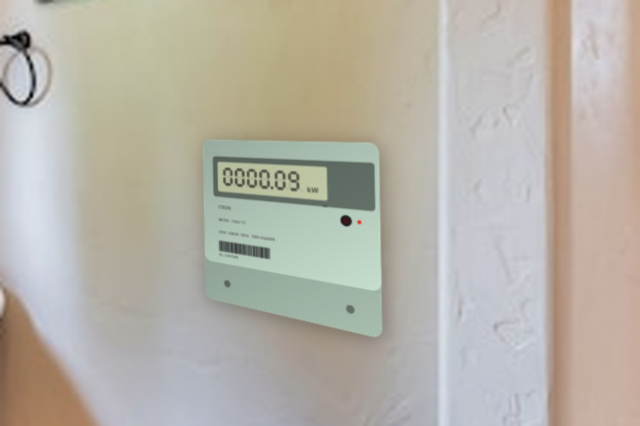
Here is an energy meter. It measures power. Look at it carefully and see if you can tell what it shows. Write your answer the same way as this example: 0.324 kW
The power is 0.09 kW
